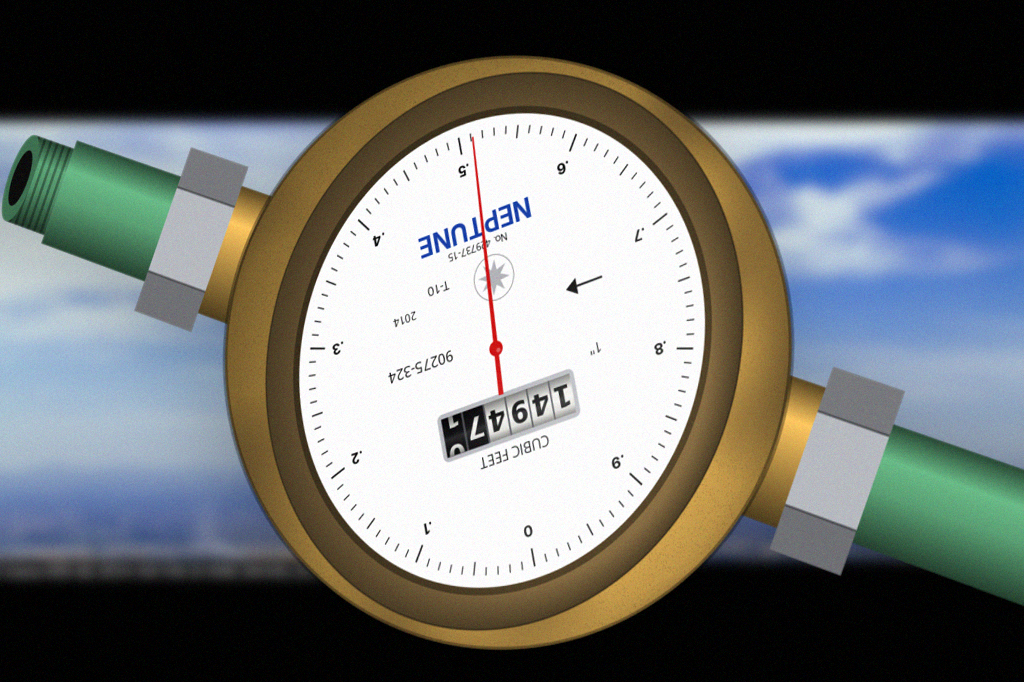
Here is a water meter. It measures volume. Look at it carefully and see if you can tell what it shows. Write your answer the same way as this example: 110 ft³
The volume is 149470.51 ft³
